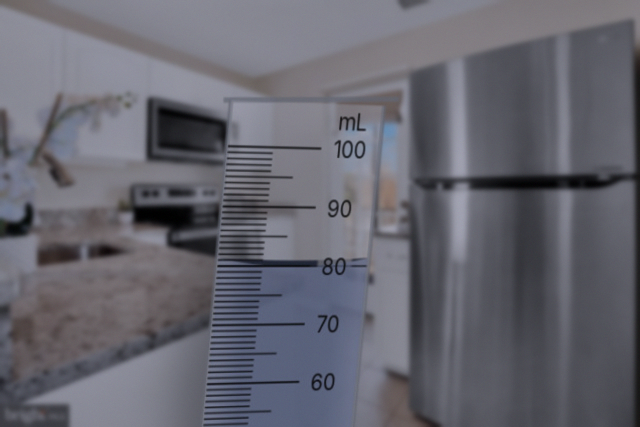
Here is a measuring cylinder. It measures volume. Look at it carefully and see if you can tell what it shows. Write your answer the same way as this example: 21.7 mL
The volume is 80 mL
